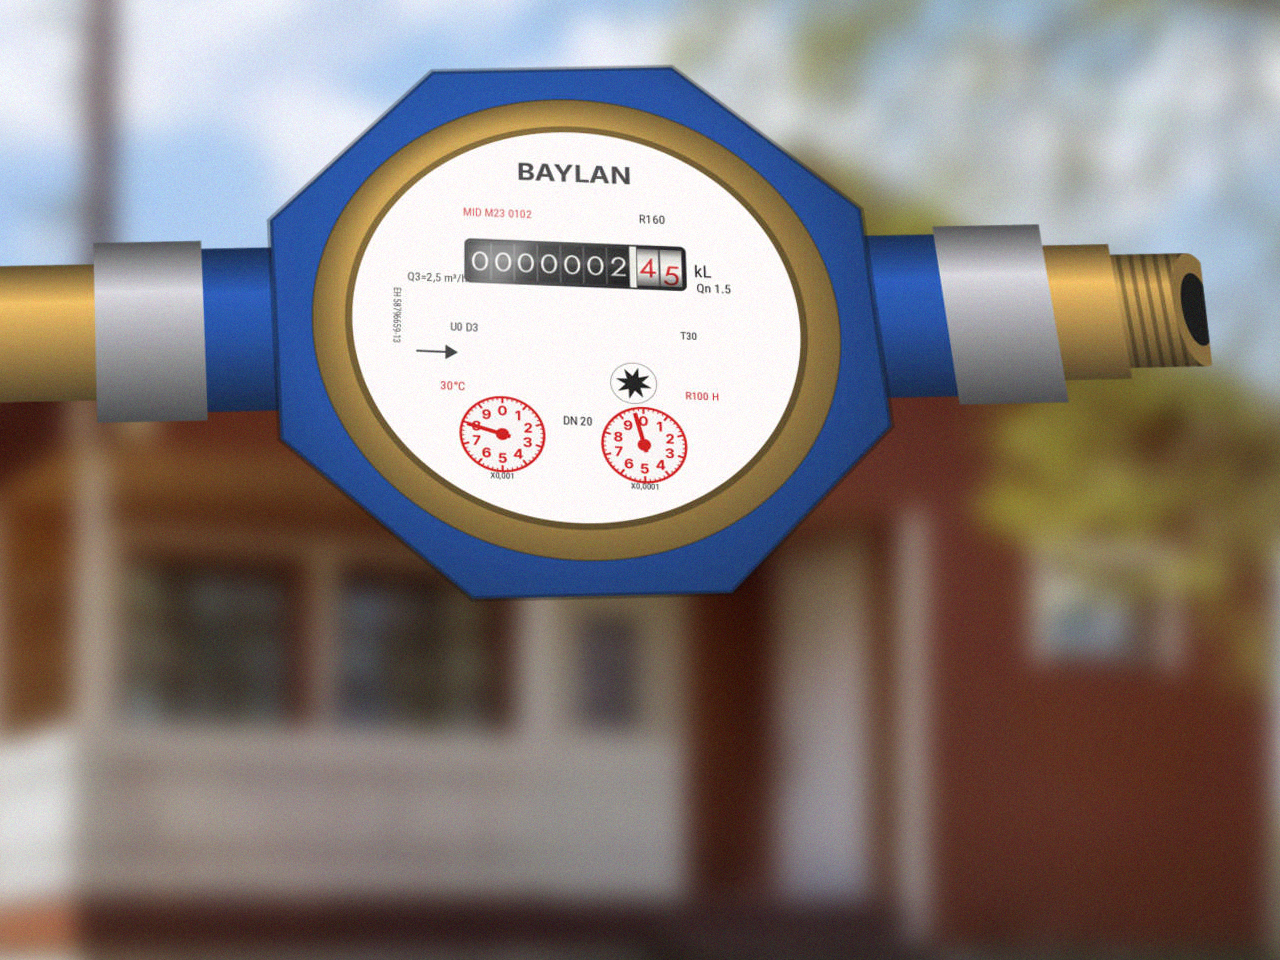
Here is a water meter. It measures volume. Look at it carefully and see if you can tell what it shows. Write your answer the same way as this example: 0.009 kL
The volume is 2.4479 kL
